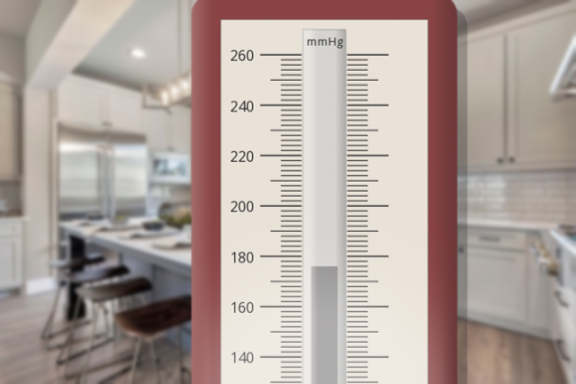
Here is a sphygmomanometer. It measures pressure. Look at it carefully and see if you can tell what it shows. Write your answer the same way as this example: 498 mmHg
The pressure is 176 mmHg
